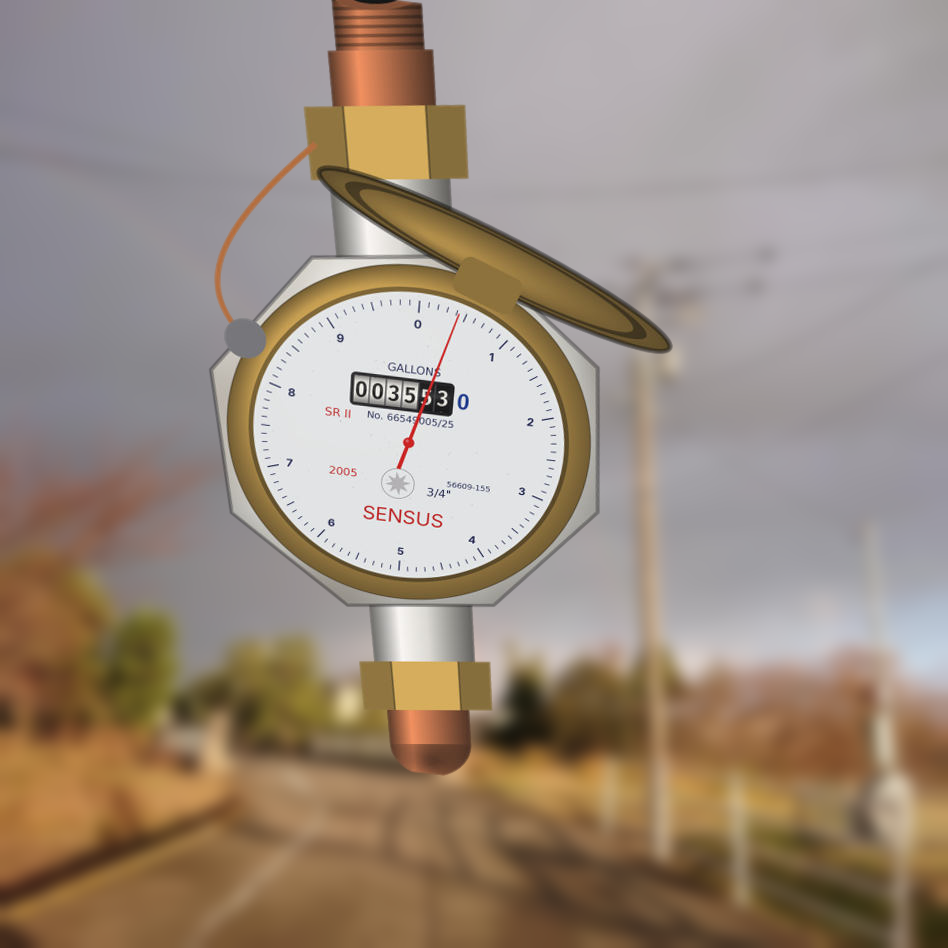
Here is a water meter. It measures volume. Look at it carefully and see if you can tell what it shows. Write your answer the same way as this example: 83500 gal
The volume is 35530.4 gal
